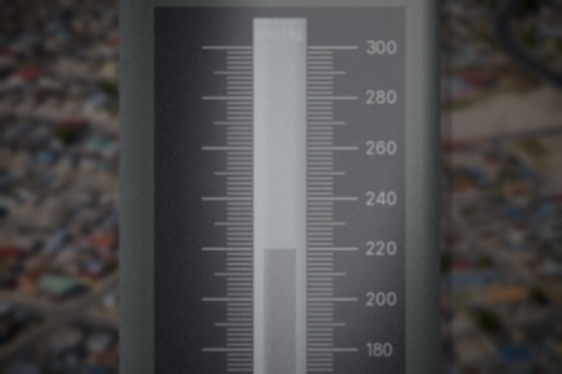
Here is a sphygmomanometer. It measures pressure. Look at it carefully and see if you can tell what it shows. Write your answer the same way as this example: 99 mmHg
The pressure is 220 mmHg
